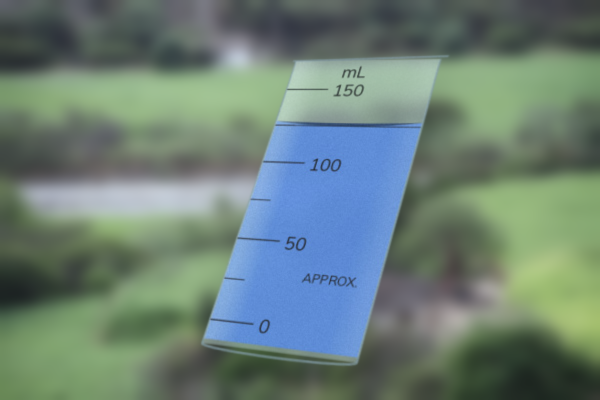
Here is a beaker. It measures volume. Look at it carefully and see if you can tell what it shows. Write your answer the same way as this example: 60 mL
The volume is 125 mL
